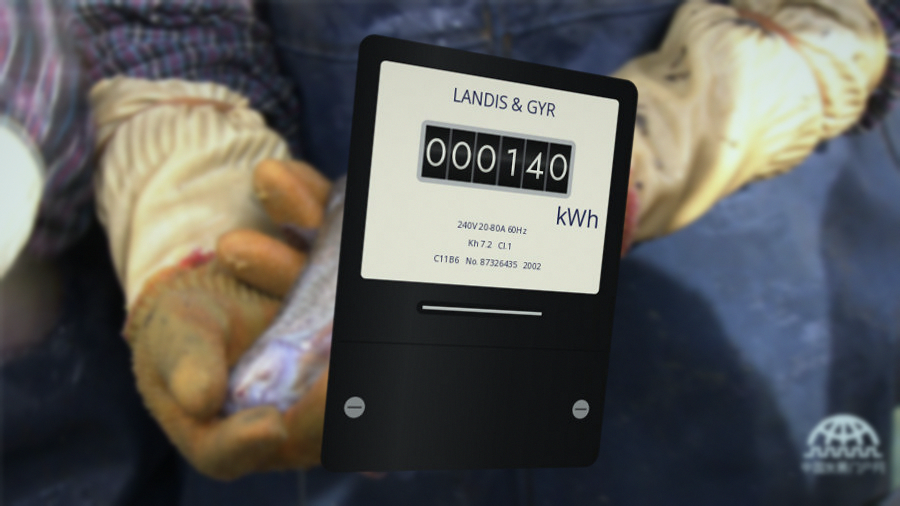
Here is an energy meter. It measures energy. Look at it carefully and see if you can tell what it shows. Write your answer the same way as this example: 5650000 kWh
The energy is 140 kWh
